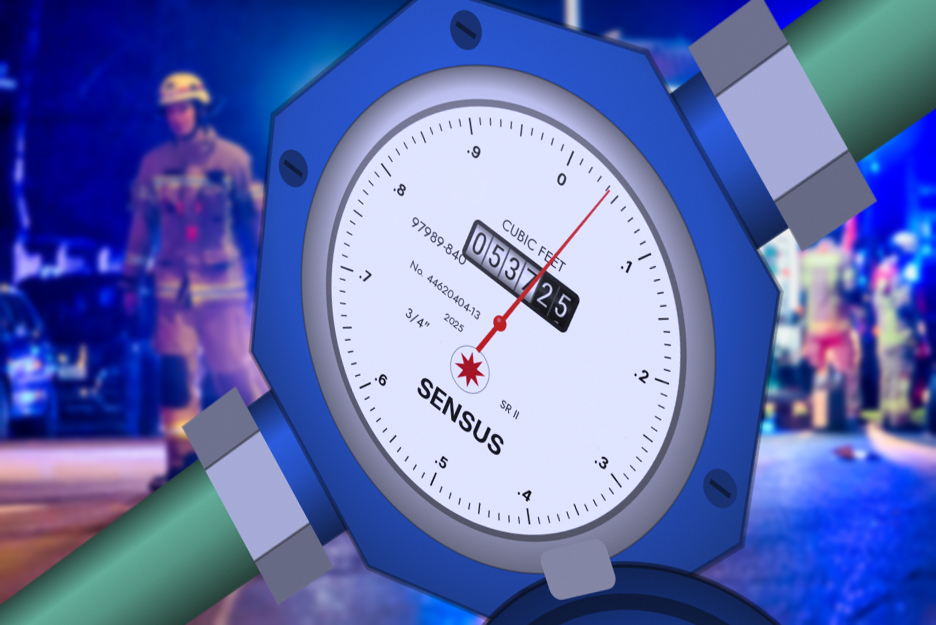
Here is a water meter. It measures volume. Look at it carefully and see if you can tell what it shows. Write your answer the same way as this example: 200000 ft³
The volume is 53725.04 ft³
